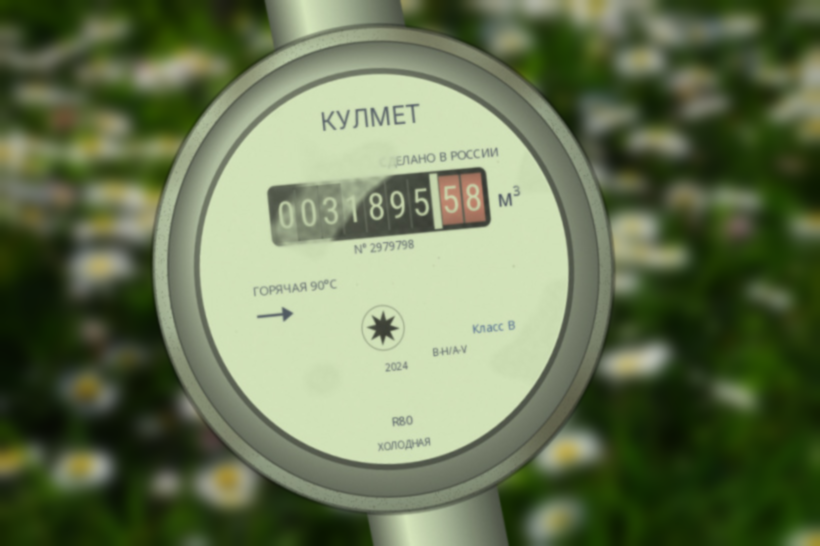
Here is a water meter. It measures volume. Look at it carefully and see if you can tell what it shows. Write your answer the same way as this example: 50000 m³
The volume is 31895.58 m³
